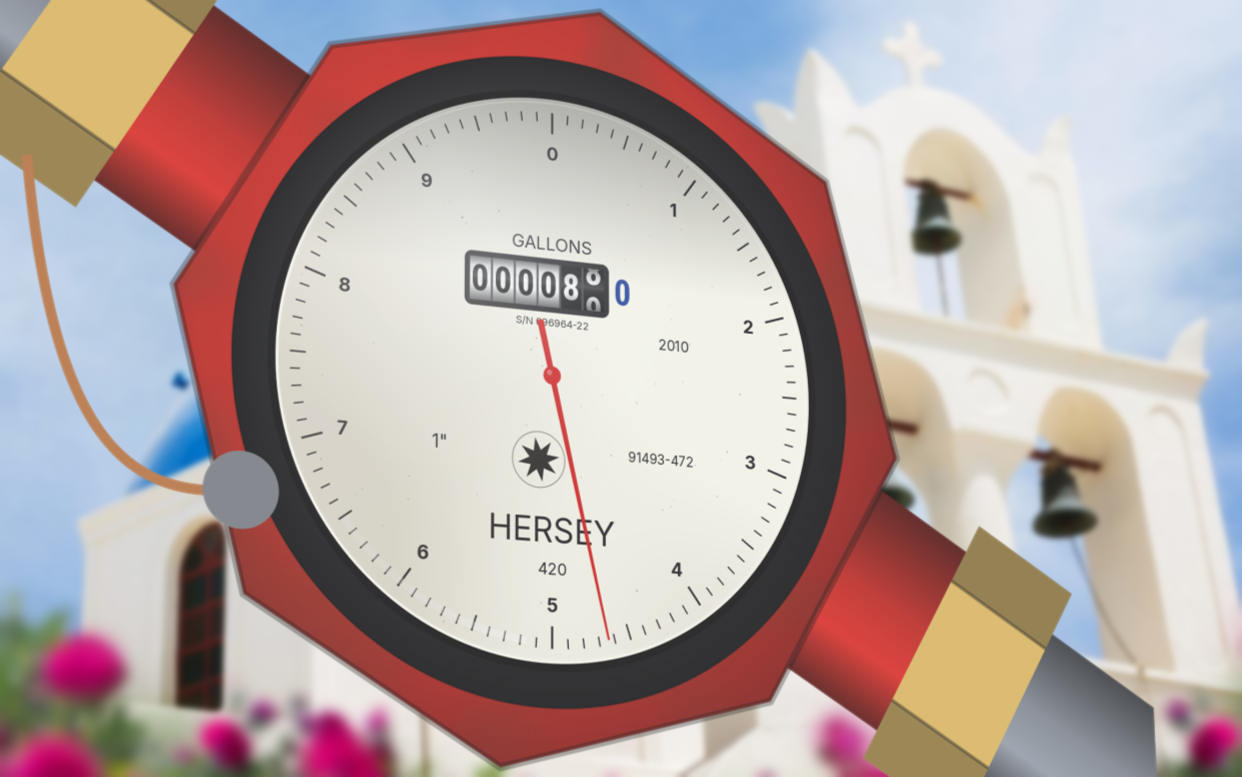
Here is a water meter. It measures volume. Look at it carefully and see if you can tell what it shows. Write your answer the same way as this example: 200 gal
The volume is 884.6 gal
